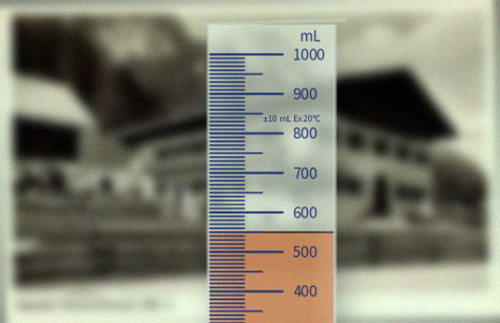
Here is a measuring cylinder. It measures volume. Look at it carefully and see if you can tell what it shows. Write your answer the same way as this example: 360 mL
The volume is 550 mL
